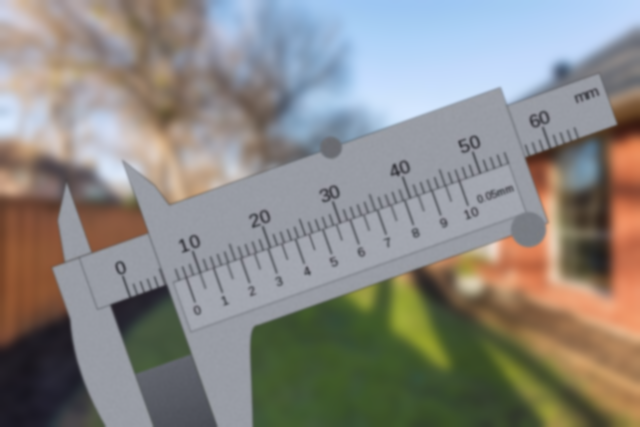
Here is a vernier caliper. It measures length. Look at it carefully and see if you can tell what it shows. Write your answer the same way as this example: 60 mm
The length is 8.0 mm
